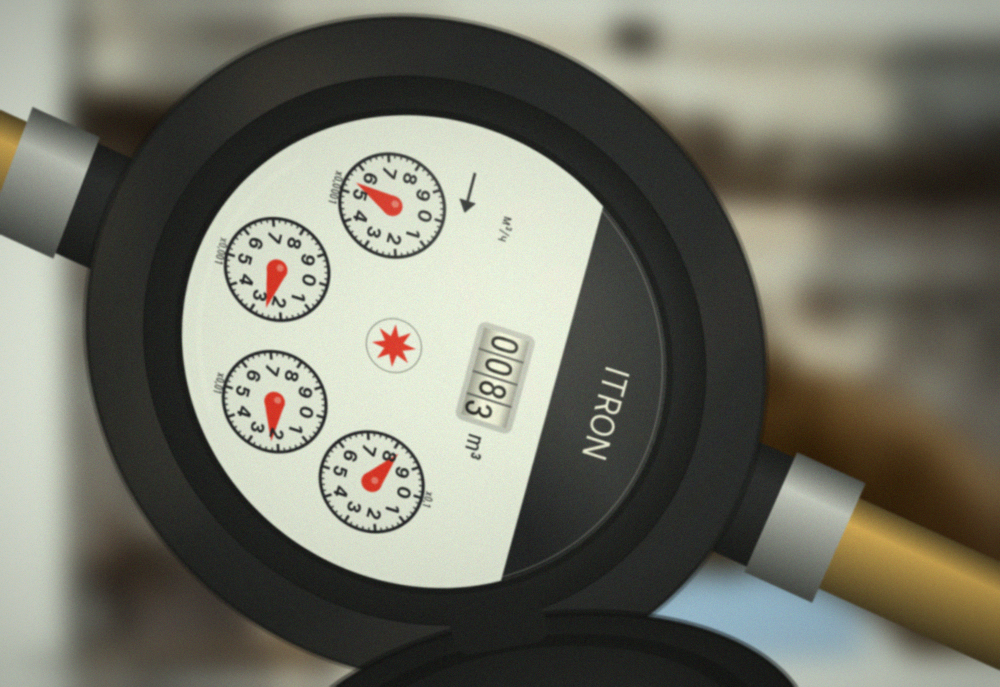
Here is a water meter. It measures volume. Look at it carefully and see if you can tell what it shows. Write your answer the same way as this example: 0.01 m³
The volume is 82.8225 m³
